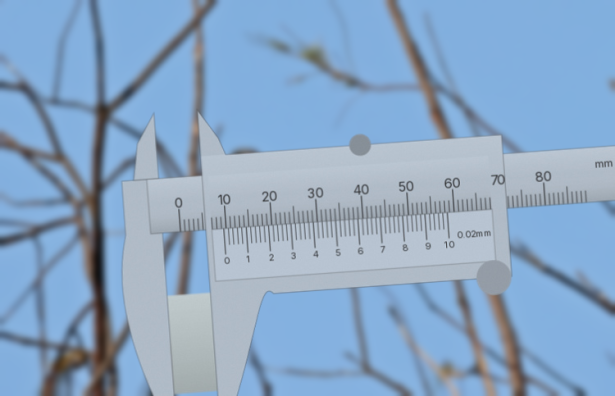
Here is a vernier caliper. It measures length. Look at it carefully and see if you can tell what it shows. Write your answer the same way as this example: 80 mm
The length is 9.5 mm
